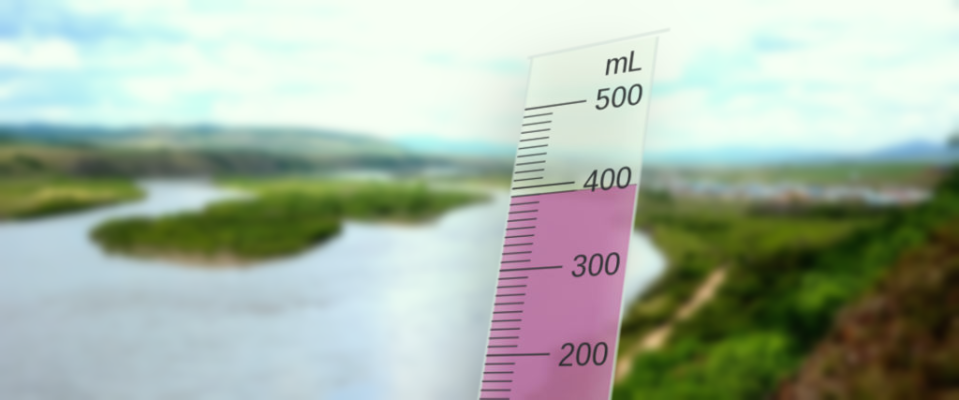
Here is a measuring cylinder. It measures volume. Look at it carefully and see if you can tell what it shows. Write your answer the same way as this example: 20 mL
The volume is 390 mL
